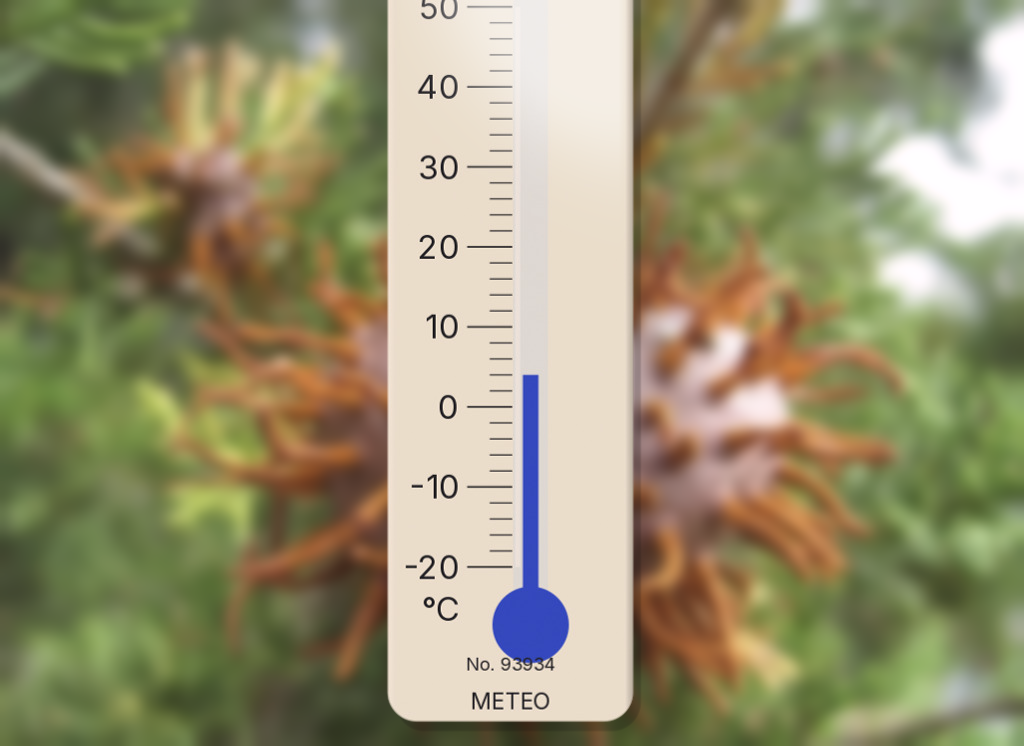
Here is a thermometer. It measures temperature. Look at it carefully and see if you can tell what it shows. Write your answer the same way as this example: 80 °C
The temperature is 4 °C
